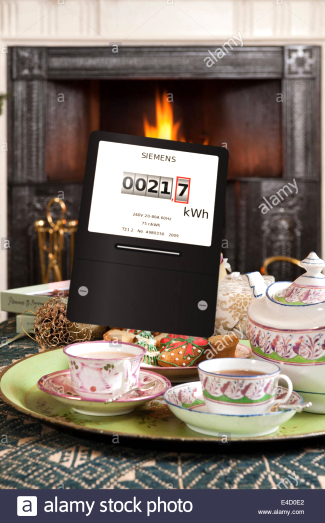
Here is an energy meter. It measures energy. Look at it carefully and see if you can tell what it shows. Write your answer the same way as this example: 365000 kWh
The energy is 21.7 kWh
